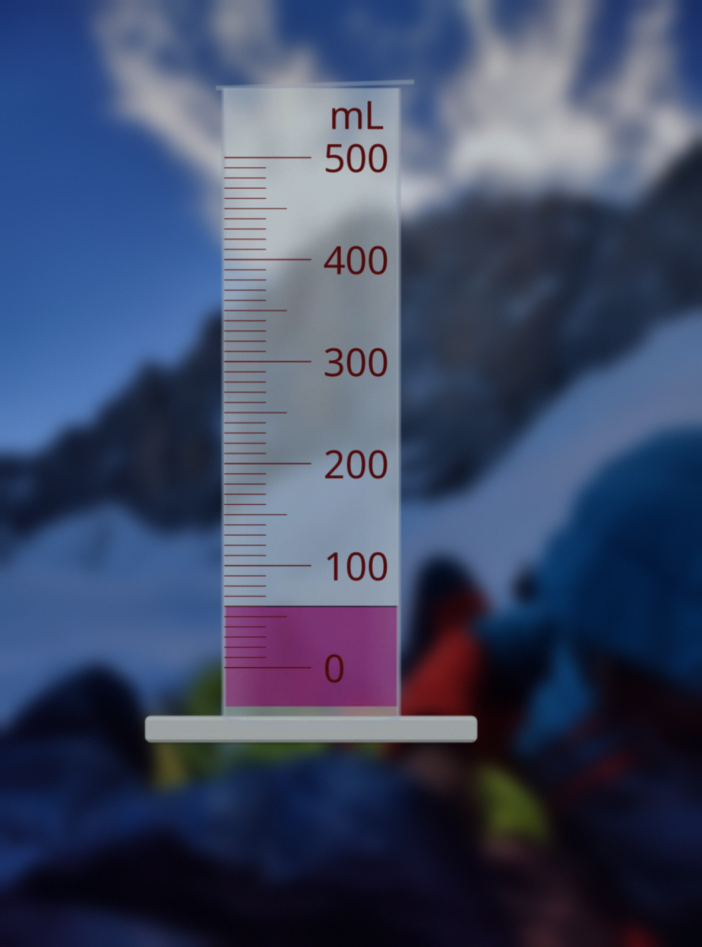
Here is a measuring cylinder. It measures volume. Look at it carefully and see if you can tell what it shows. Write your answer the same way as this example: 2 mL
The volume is 60 mL
